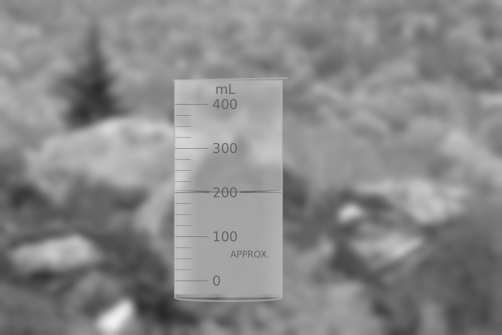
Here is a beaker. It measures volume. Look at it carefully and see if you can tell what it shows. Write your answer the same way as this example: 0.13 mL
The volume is 200 mL
